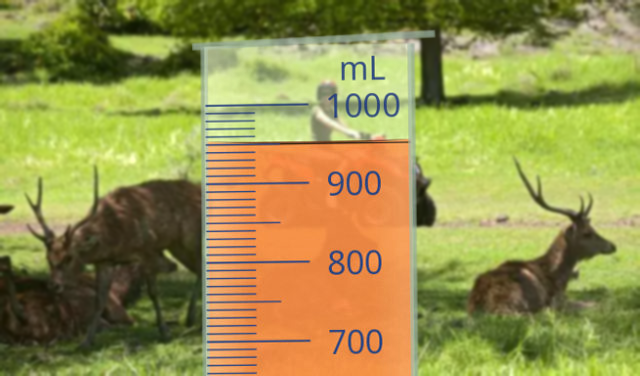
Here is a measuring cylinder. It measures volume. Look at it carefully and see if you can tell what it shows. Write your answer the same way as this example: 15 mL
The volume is 950 mL
